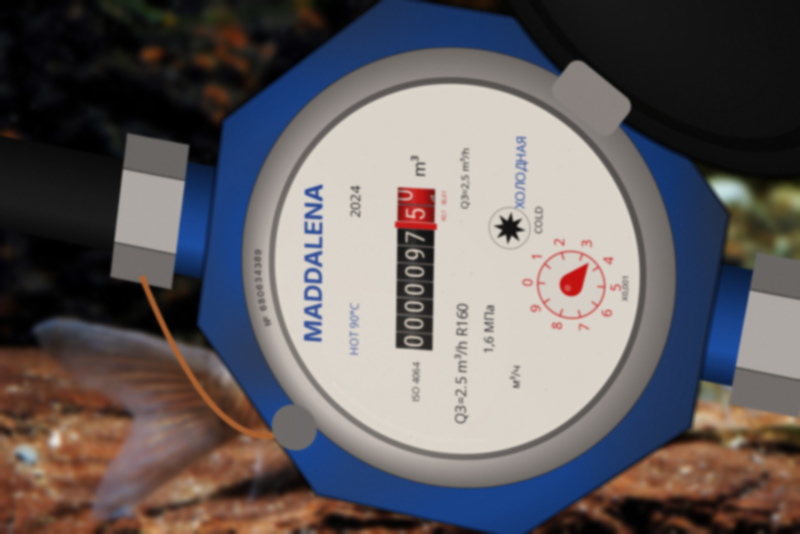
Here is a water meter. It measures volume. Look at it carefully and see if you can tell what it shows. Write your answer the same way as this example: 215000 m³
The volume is 97.503 m³
